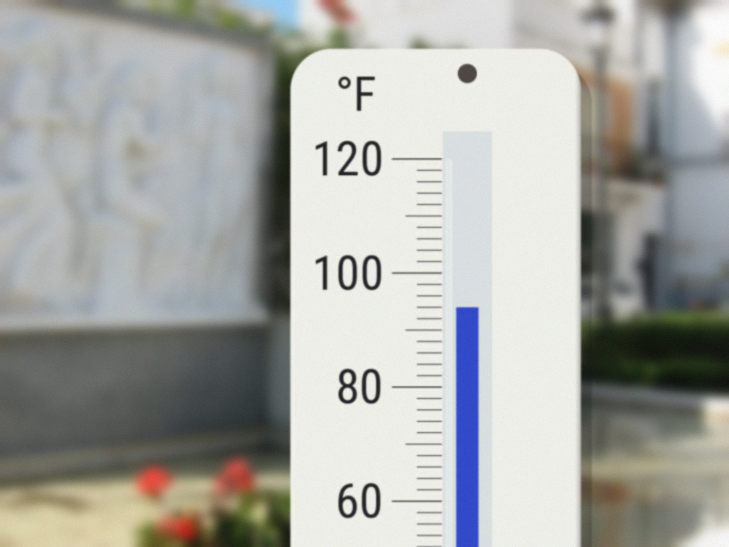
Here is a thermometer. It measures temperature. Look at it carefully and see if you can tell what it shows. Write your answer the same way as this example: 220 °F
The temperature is 94 °F
